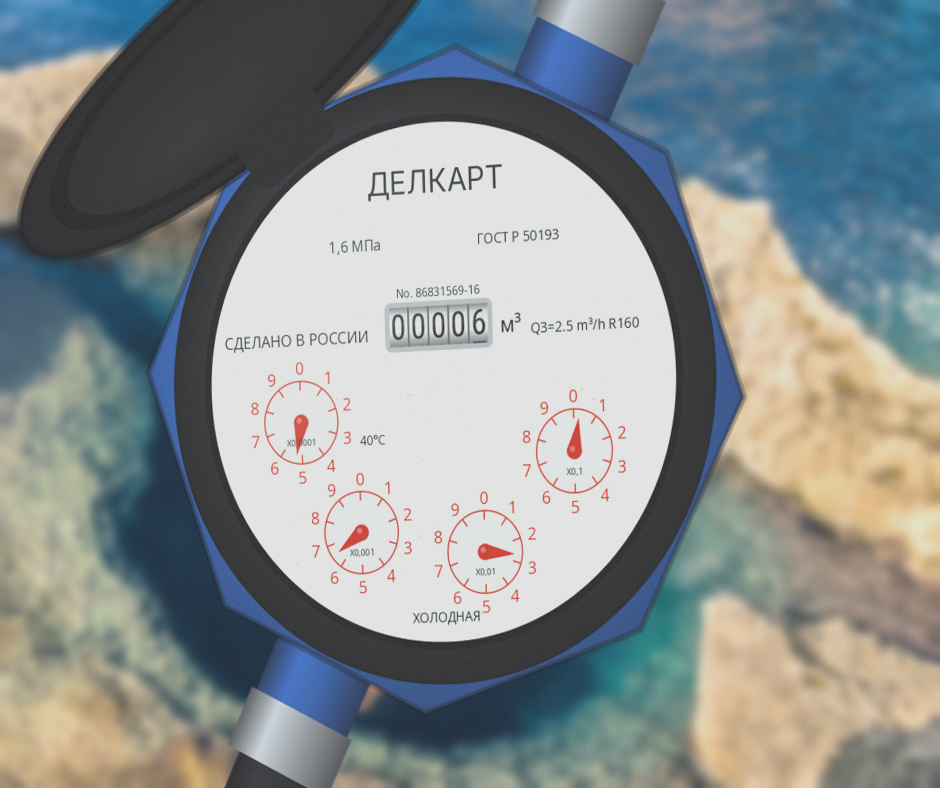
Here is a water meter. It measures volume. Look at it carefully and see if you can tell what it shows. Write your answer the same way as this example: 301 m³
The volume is 6.0265 m³
